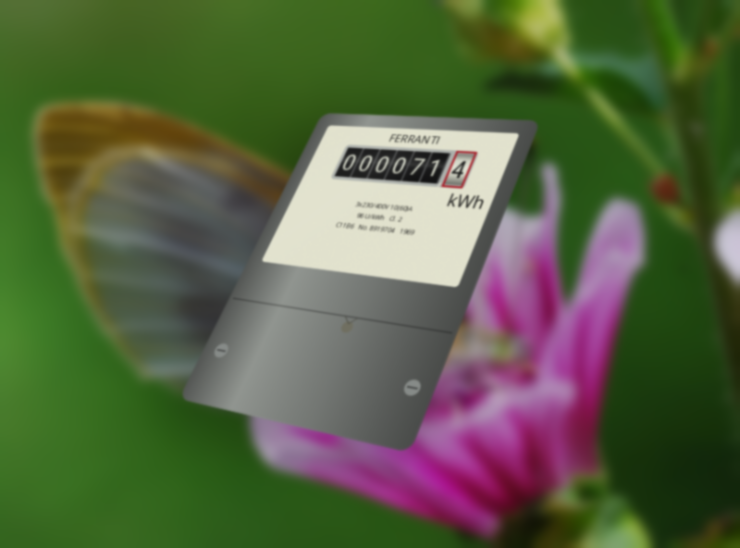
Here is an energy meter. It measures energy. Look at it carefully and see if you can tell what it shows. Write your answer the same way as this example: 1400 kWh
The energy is 71.4 kWh
